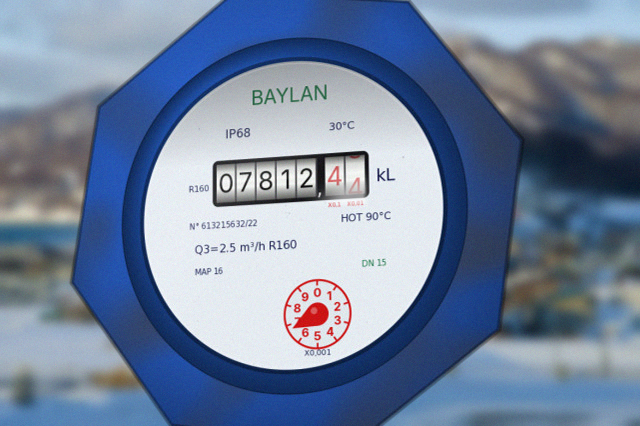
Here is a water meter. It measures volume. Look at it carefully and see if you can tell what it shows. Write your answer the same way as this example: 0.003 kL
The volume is 7812.436 kL
